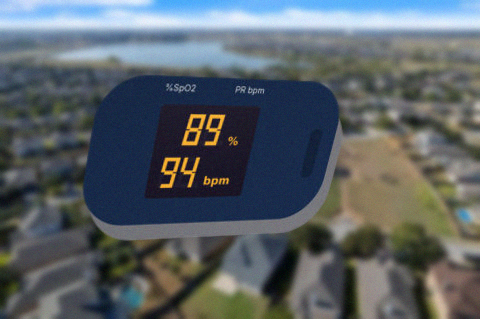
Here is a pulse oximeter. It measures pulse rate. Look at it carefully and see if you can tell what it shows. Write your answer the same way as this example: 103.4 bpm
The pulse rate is 94 bpm
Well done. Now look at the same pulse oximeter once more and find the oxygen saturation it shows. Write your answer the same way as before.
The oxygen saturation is 89 %
